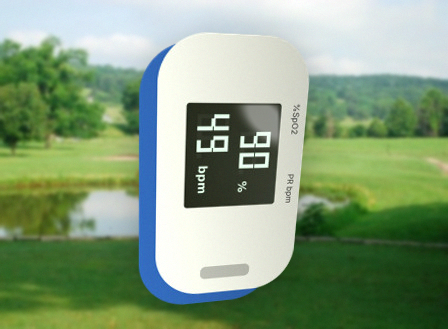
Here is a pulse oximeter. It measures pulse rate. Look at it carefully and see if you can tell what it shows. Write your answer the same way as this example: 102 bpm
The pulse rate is 49 bpm
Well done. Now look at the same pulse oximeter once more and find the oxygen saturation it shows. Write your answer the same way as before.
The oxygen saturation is 90 %
